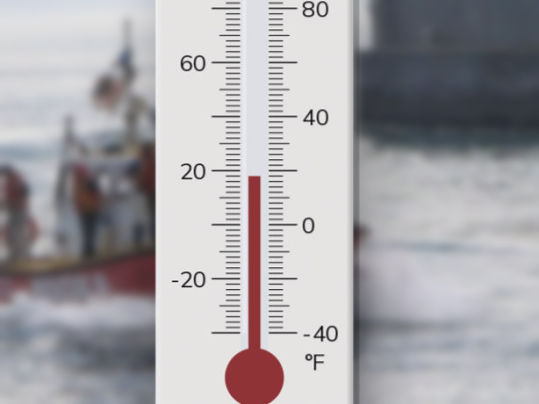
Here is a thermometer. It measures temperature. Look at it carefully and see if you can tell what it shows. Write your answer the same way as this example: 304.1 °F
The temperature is 18 °F
